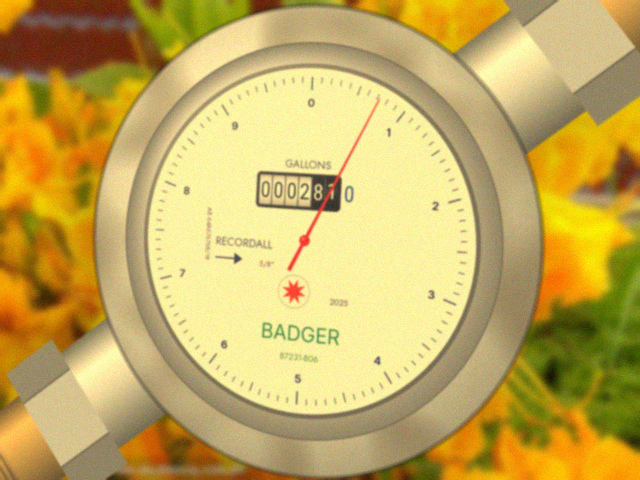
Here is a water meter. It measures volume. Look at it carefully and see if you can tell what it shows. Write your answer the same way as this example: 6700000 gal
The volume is 2810.7 gal
